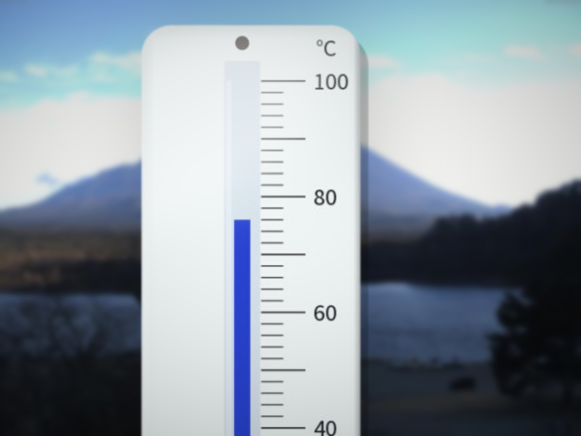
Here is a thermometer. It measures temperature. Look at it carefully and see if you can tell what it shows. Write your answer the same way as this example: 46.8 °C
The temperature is 76 °C
